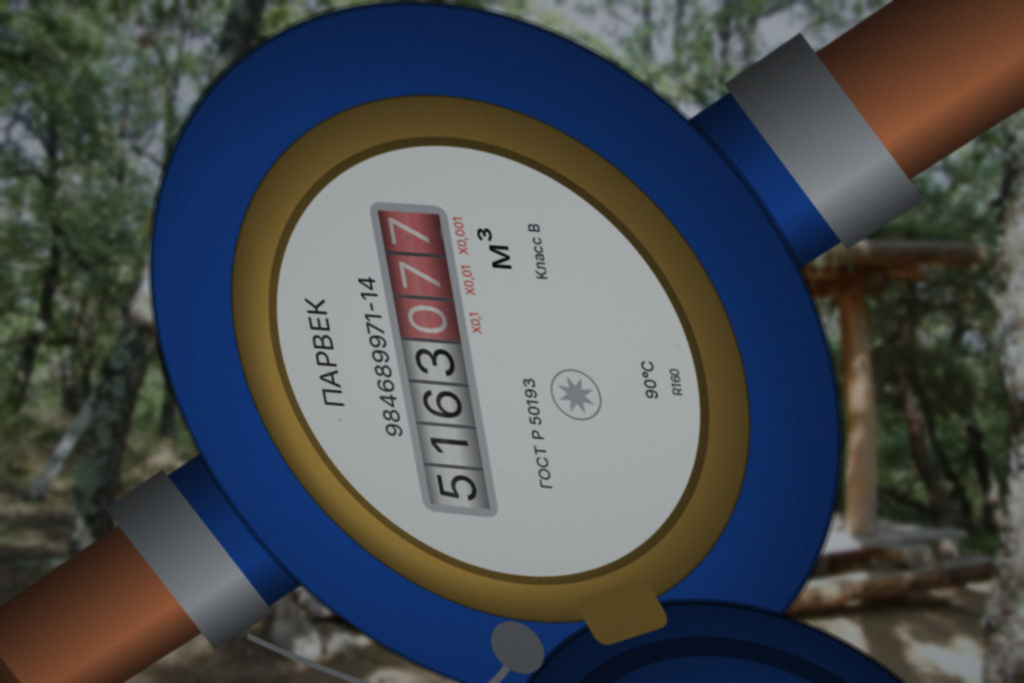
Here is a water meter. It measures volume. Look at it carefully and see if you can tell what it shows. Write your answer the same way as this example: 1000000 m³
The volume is 5163.077 m³
